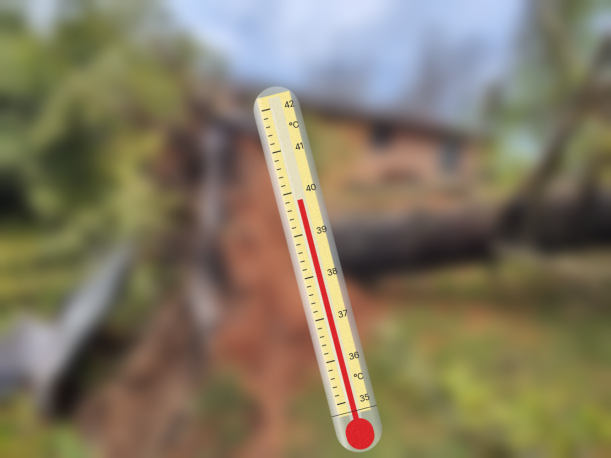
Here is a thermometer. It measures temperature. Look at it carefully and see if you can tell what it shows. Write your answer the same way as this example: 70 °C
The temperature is 39.8 °C
